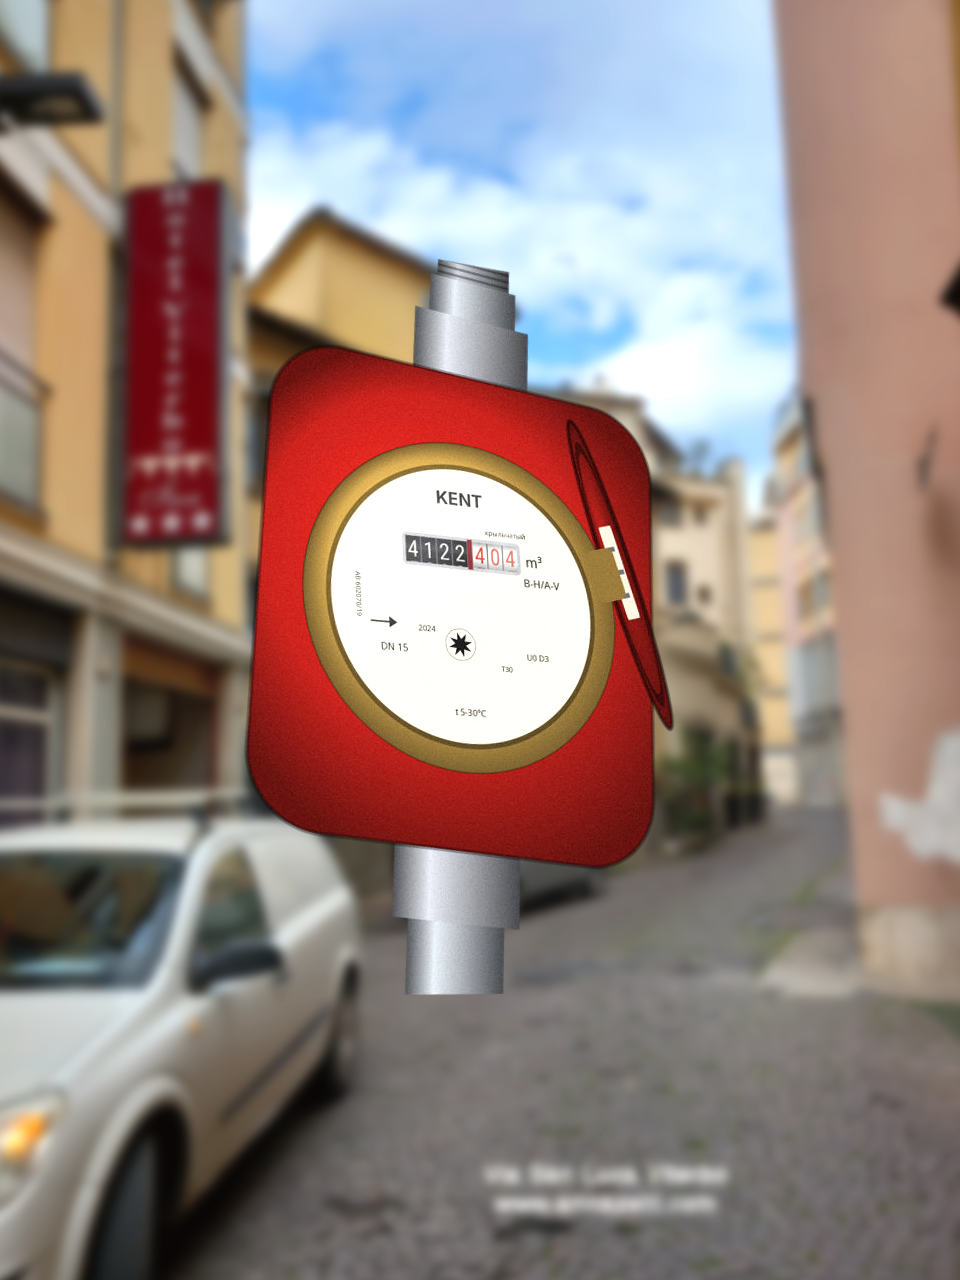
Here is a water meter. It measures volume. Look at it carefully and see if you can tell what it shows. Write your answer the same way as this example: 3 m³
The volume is 4122.404 m³
